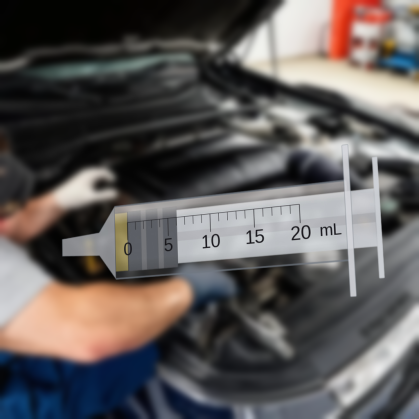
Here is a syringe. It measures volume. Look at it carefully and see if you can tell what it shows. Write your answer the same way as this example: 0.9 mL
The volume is 0 mL
